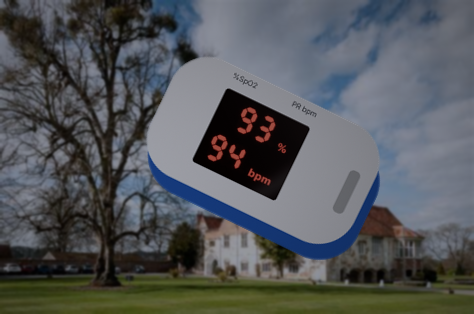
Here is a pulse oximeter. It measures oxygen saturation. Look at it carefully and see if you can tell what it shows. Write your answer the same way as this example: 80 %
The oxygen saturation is 93 %
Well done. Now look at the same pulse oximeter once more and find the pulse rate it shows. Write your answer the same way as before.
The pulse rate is 94 bpm
